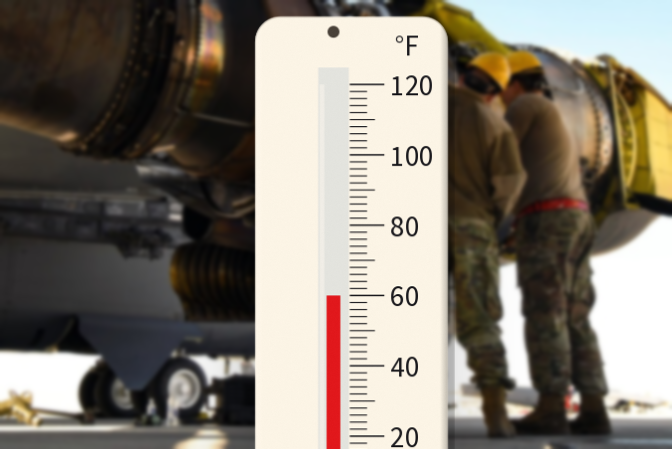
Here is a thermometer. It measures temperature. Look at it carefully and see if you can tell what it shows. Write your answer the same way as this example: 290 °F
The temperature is 60 °F
